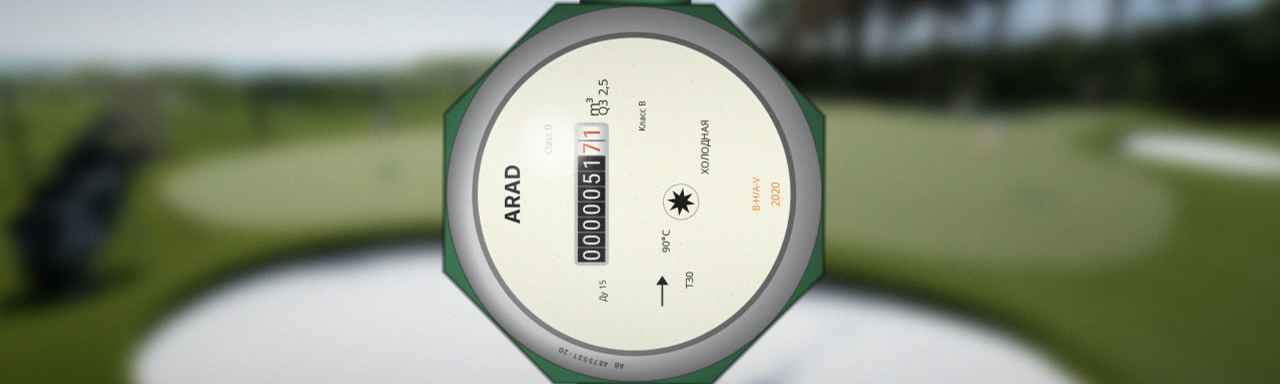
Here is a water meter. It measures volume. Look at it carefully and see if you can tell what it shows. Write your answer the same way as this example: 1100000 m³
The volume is 51.71 m³
